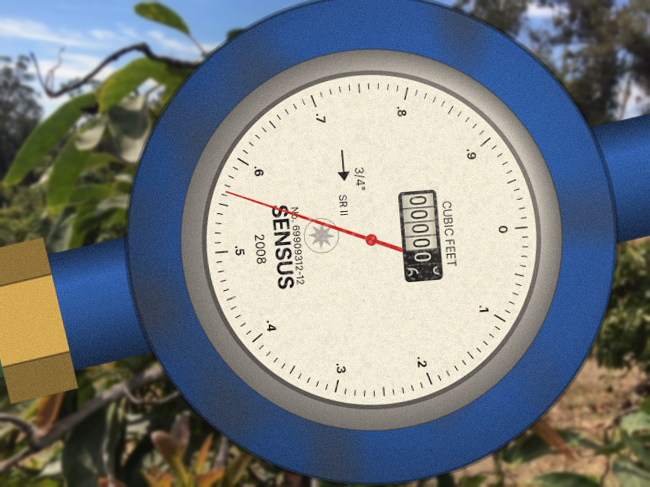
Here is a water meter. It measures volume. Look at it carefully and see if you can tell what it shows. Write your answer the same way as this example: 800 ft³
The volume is 5.56 ft³
